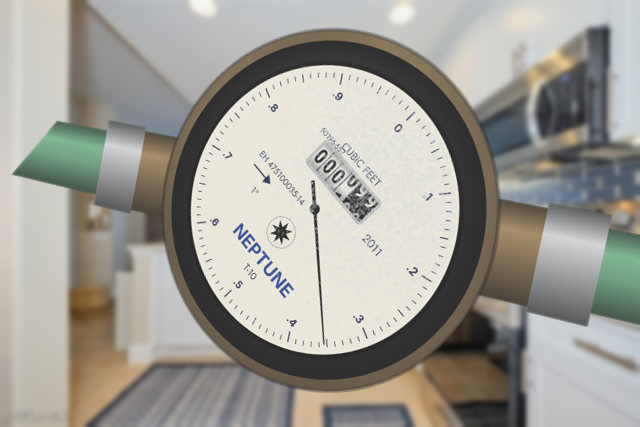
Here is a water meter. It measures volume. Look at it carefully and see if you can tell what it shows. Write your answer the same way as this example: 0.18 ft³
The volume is 99.35 ft³
